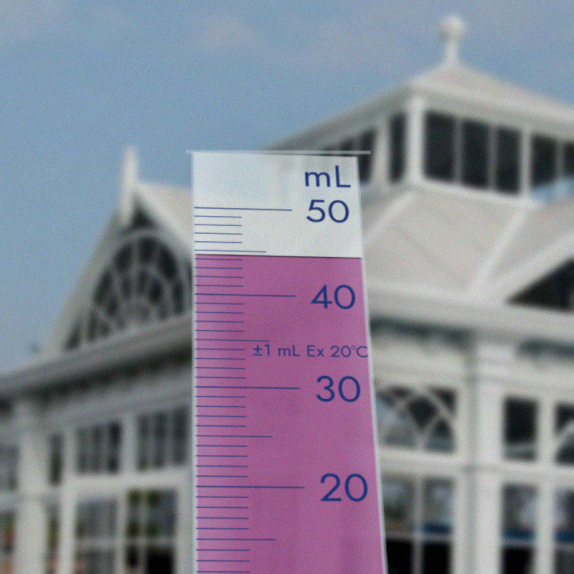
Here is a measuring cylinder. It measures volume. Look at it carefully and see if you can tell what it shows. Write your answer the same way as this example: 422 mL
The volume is 44.5 mL
